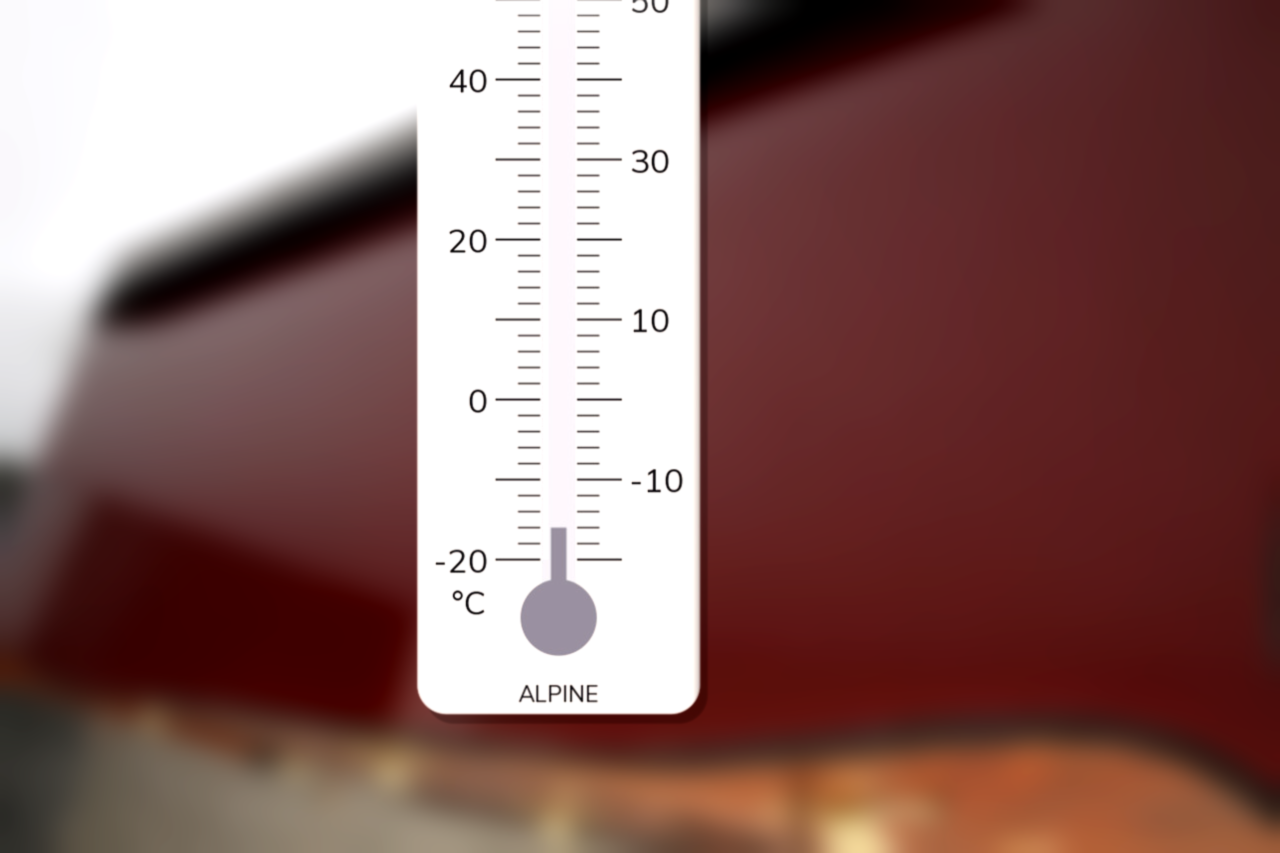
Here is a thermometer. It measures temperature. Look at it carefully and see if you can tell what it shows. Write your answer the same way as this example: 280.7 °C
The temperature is -16 °C
